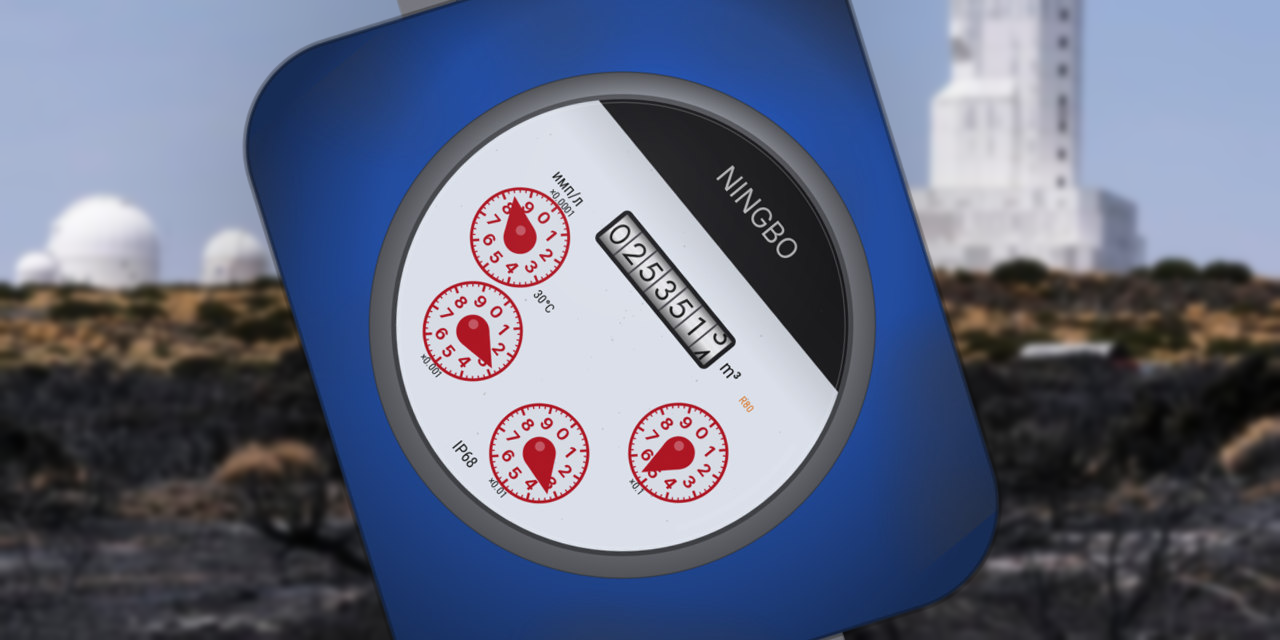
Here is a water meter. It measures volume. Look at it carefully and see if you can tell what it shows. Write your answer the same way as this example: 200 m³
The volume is 253513.5328 m³
